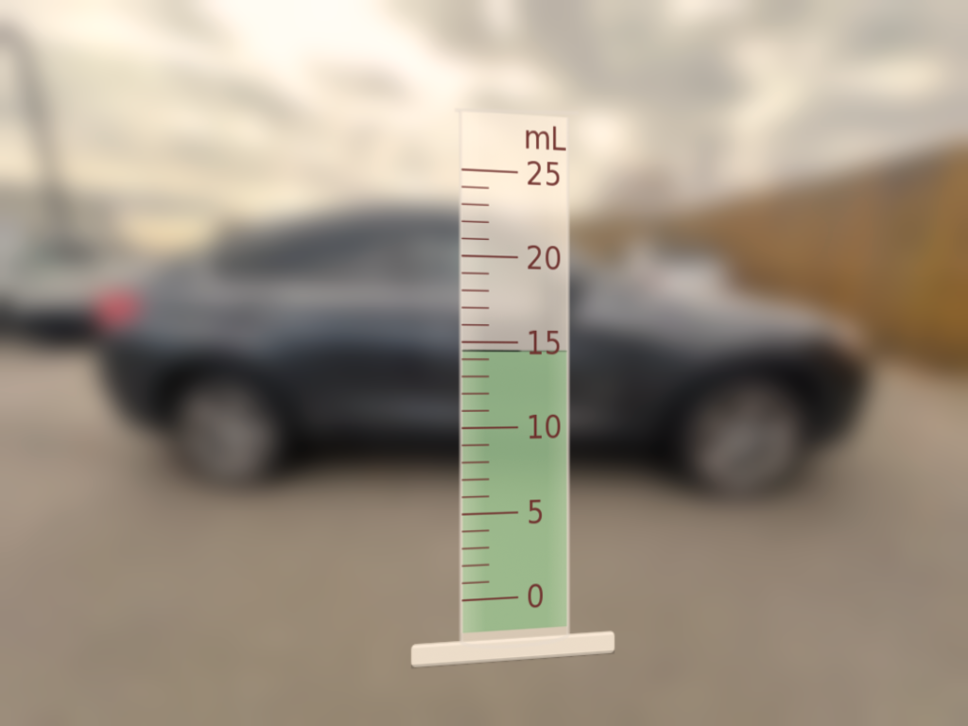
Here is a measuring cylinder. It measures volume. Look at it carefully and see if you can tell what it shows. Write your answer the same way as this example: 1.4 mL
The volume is 14.5 mL
